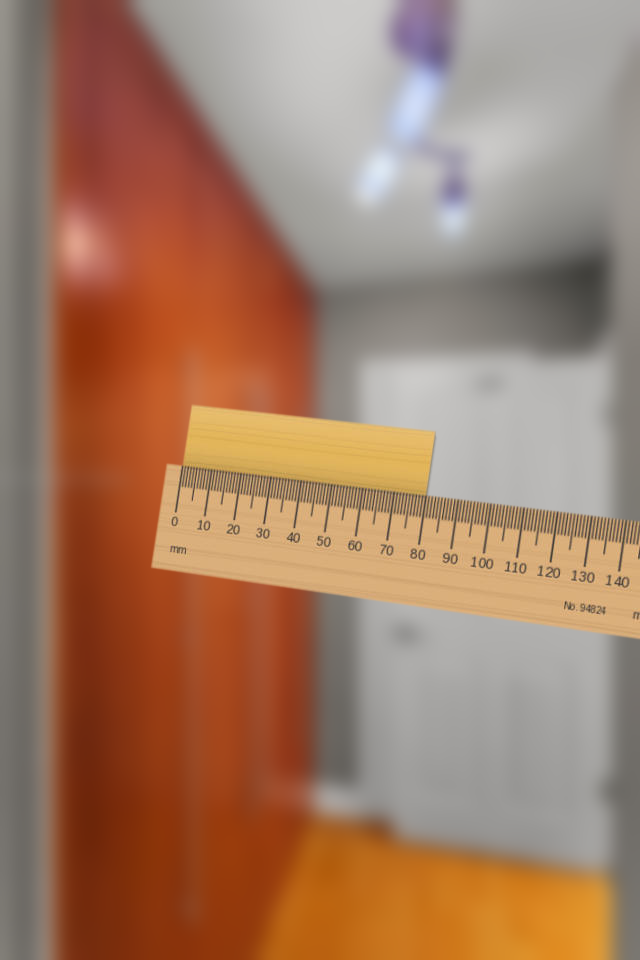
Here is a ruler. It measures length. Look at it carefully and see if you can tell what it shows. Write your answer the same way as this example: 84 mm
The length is 80 mm
